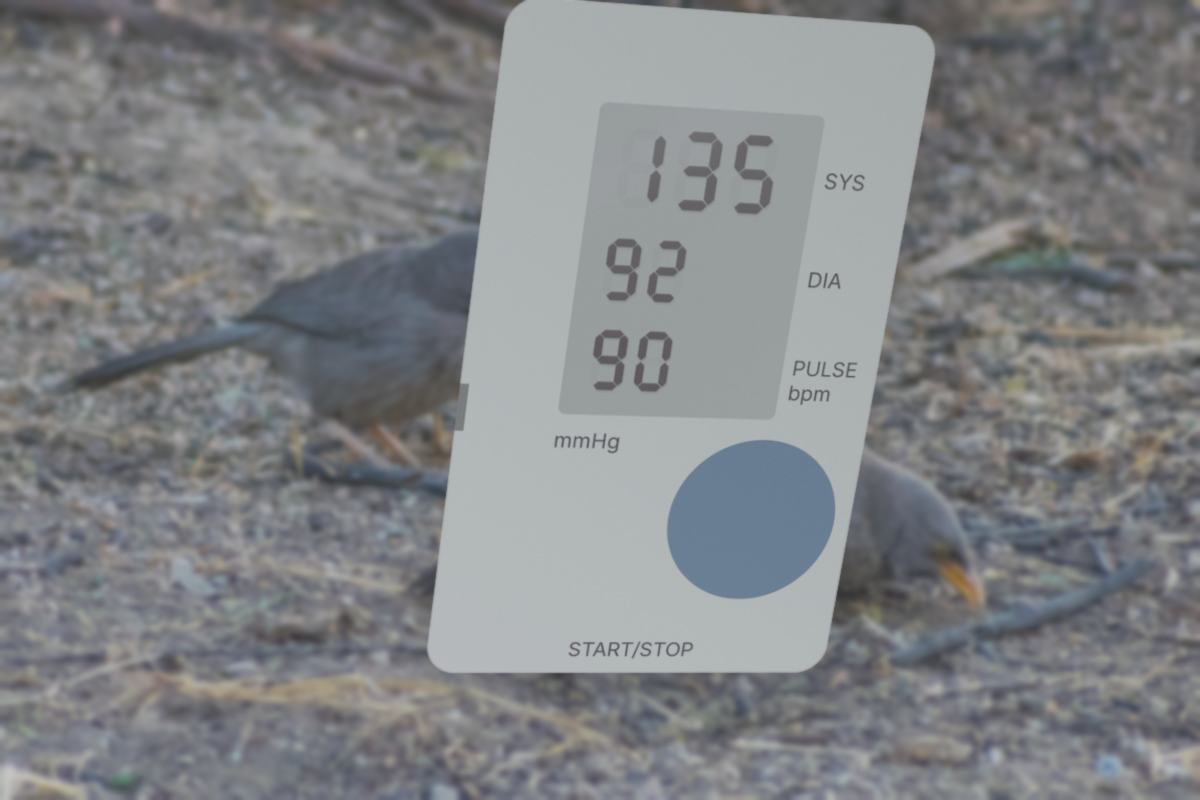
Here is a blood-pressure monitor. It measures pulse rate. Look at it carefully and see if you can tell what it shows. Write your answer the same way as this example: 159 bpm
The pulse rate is 90 bpm
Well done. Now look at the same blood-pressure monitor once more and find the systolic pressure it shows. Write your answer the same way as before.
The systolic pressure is 135 mmHg
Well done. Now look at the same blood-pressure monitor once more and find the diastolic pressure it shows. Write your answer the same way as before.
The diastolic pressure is 92 mmHg
